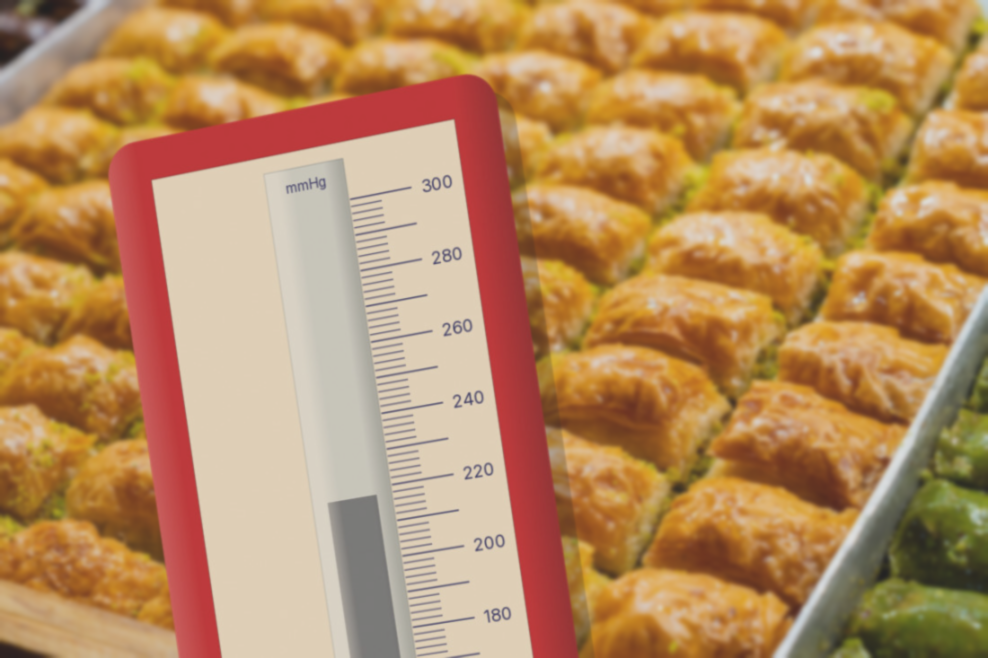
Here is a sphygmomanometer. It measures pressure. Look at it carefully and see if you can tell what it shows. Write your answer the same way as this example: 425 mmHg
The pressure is 218 mmHg
